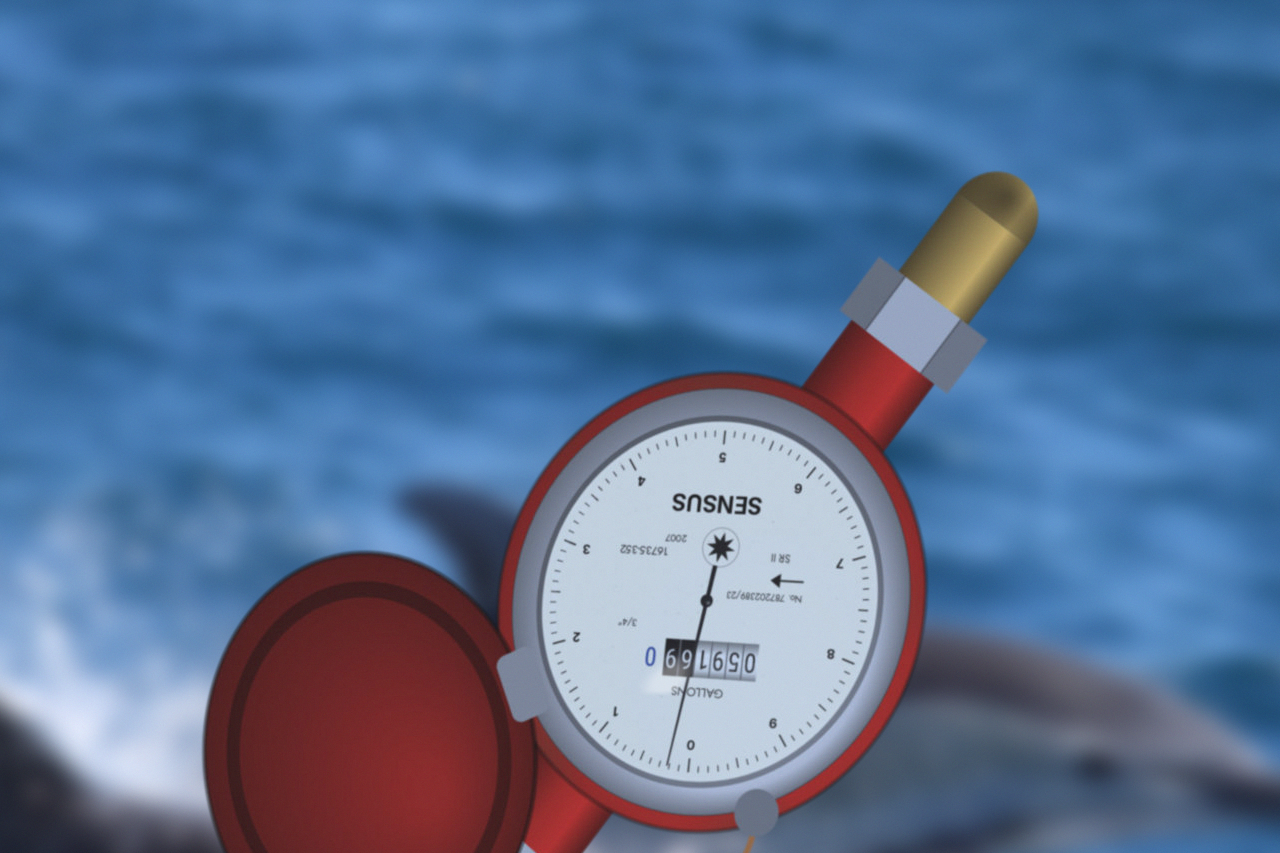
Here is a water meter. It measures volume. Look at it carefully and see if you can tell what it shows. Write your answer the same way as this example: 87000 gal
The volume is 591690.2 gal
